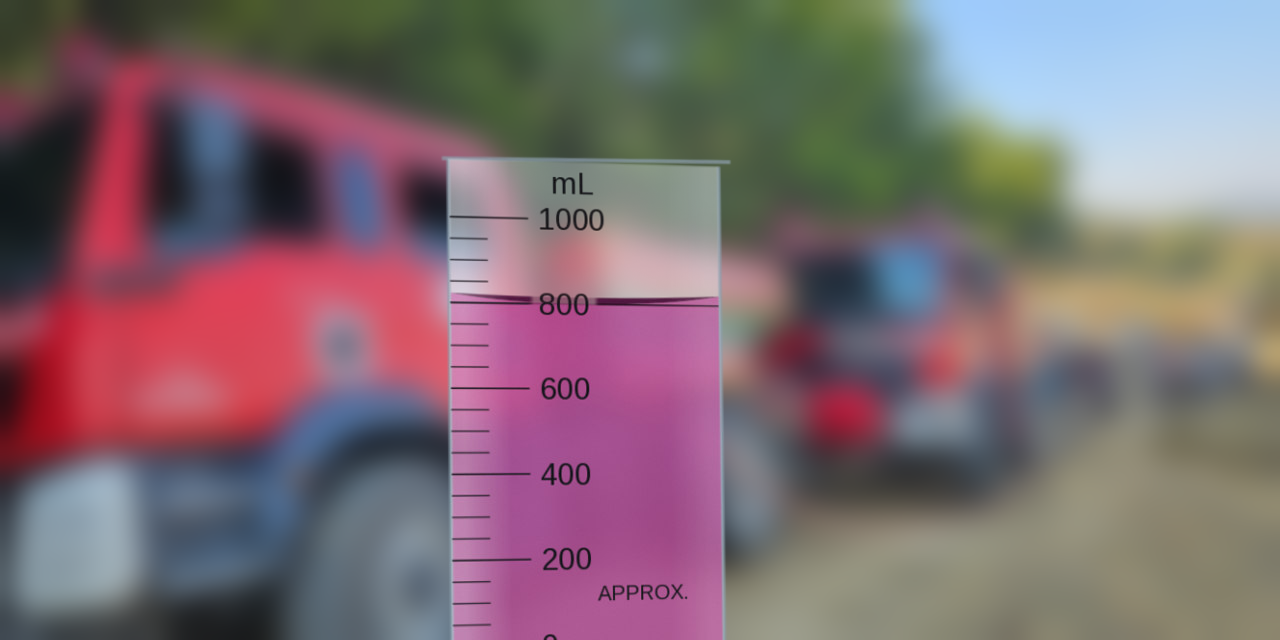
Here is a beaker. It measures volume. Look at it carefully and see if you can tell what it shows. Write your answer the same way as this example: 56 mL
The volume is 800 mL
